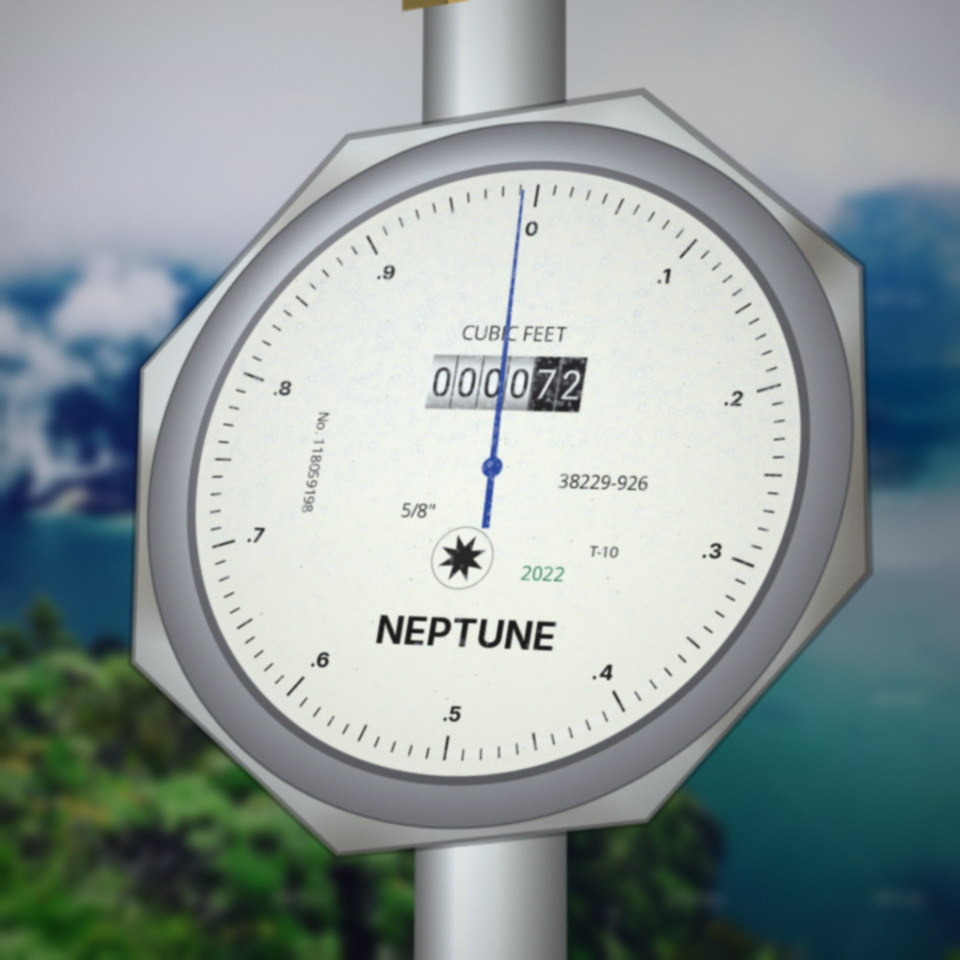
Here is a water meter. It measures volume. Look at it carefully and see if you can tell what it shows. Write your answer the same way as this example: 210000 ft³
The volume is 71.99 ft³
